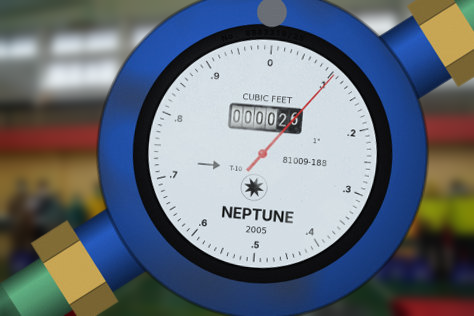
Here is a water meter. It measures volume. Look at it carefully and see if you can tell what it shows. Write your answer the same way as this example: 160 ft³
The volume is 26.10 ft³
